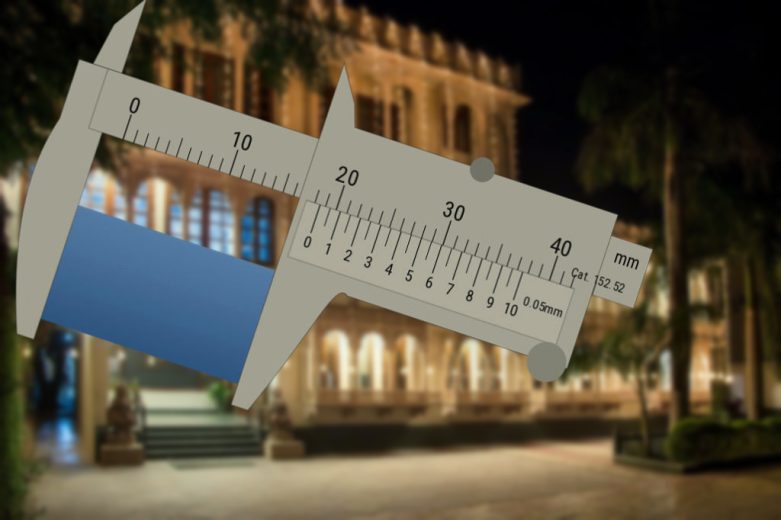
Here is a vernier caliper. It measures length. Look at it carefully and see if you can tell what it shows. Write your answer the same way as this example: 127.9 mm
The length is 18.5 mm
